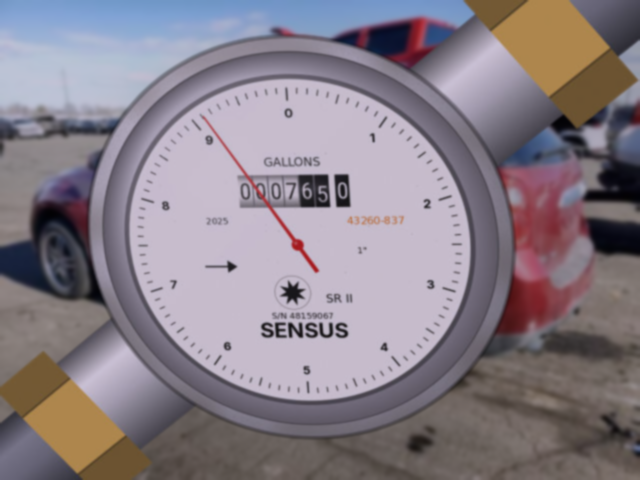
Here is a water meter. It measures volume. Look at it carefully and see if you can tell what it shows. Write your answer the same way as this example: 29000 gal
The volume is 7649.1 gal
